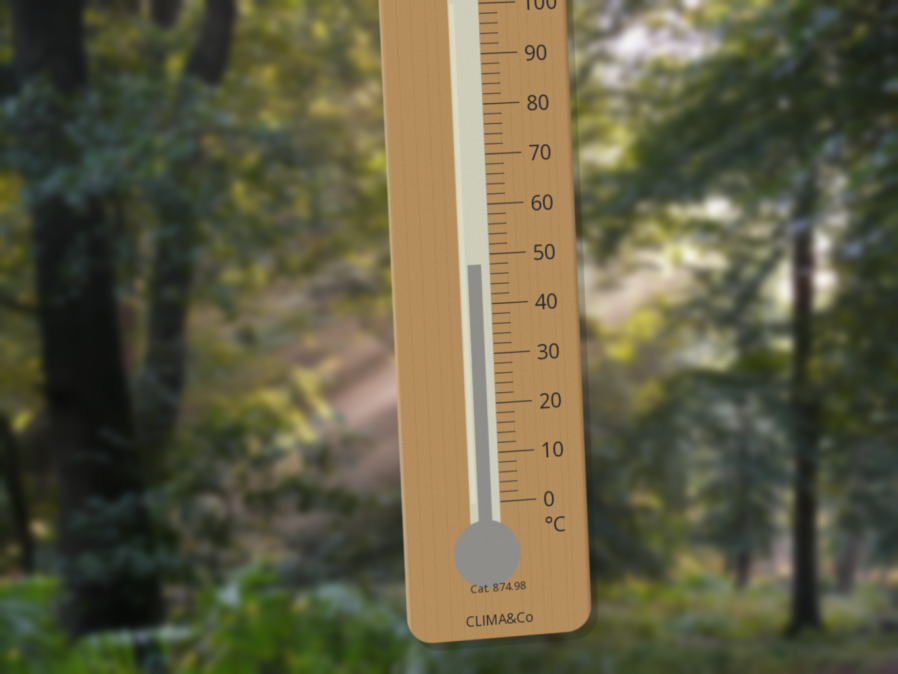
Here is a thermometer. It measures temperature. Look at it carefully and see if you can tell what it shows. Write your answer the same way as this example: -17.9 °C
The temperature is 48 °C
